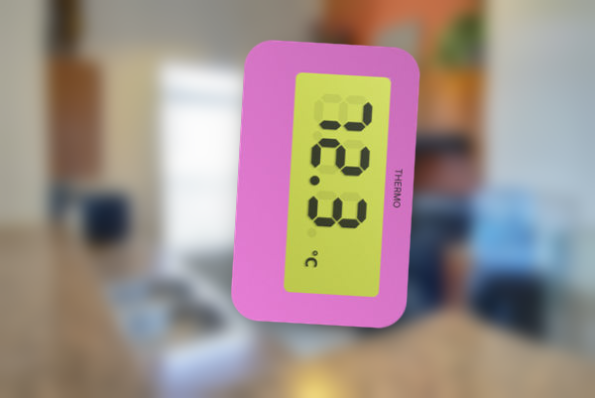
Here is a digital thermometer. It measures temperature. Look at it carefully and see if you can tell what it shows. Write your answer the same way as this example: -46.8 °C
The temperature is 72.3 °C
